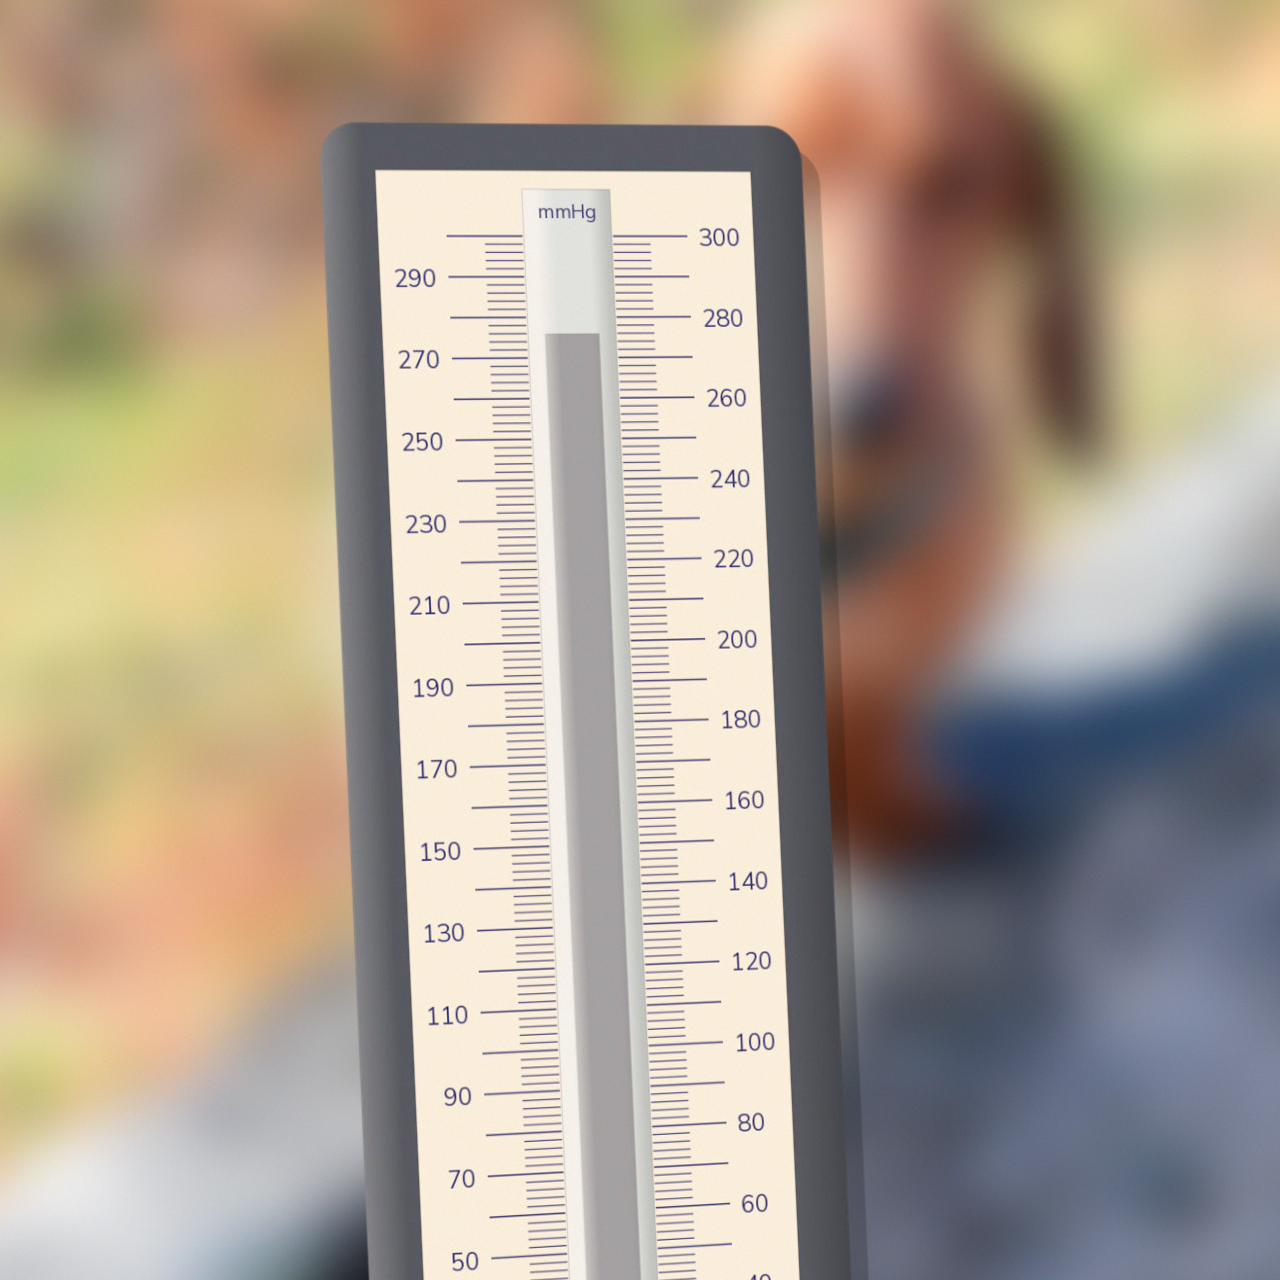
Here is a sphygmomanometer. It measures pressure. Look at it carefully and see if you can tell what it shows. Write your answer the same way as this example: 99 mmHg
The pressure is 276 mmHg
